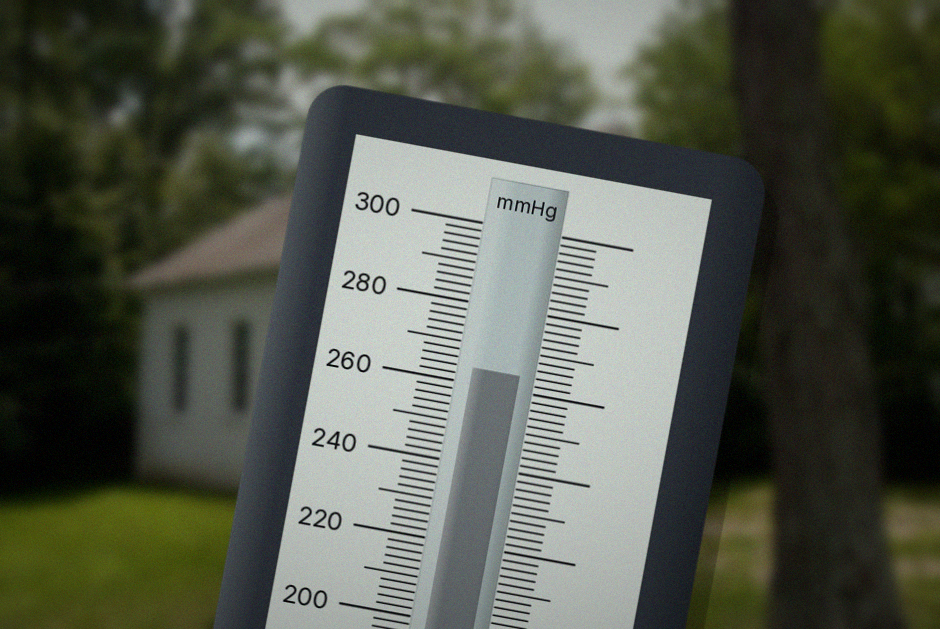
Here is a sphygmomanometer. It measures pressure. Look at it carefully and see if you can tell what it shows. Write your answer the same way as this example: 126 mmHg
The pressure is 264 mmHg
